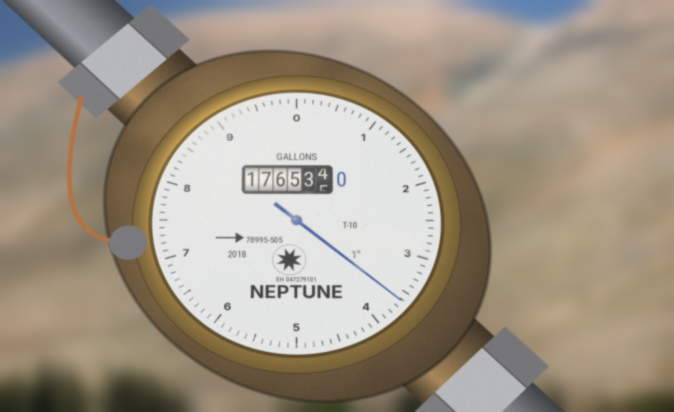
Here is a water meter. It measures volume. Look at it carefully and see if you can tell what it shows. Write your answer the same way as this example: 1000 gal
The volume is 1765343.6 gal
